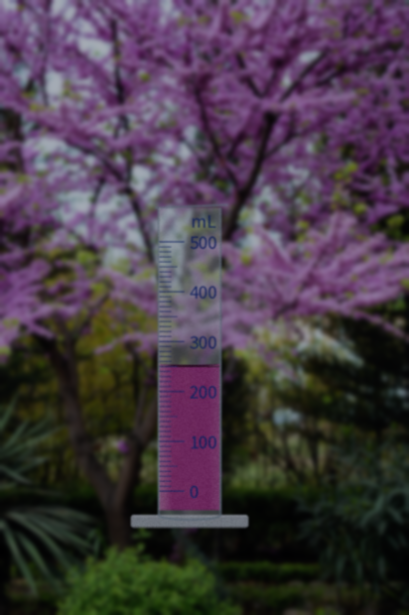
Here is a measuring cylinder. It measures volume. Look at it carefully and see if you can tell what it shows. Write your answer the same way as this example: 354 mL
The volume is 250 mL
